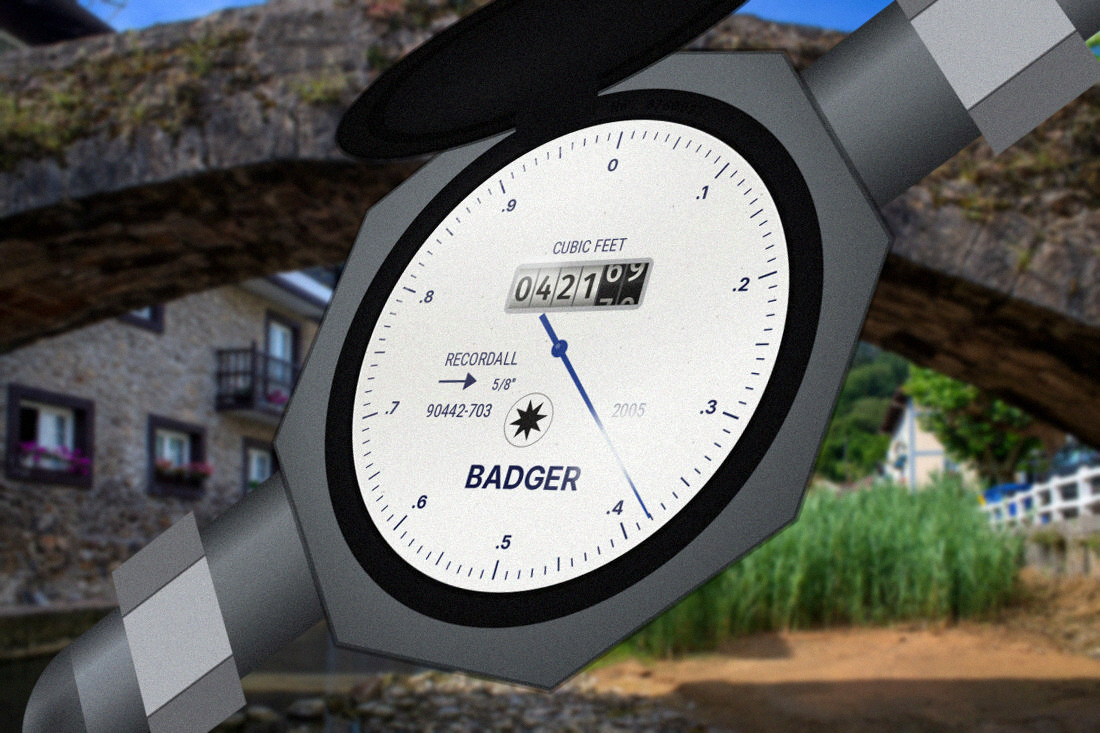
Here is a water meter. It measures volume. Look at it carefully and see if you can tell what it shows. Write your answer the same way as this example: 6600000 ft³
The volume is 42169.38 ft³
